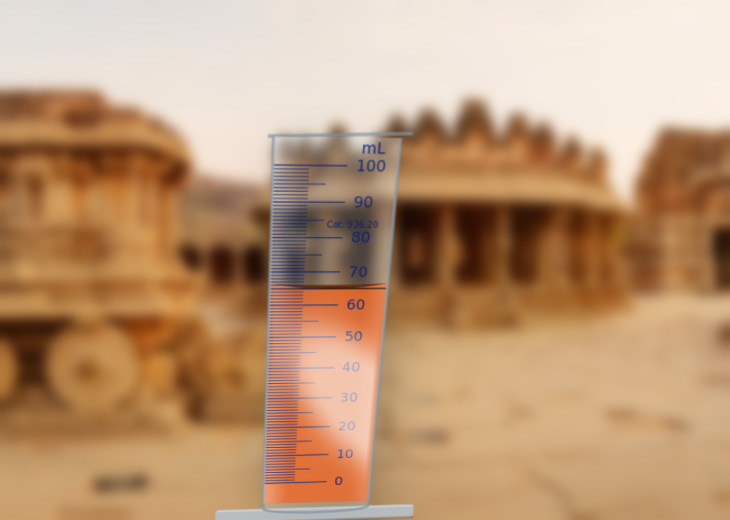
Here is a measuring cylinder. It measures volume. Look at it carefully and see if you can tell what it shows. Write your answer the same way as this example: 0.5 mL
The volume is 65 mL
